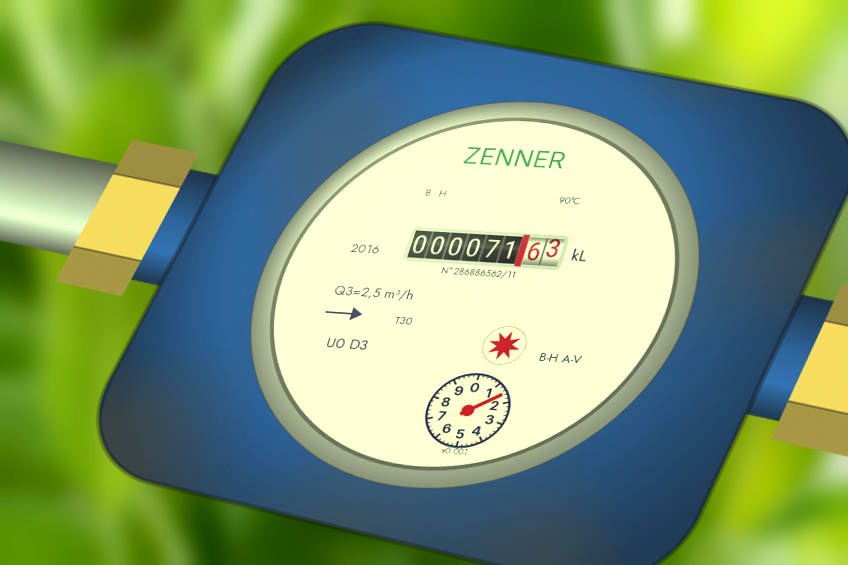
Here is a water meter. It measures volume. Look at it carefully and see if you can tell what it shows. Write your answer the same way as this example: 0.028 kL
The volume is 71.631 kL
